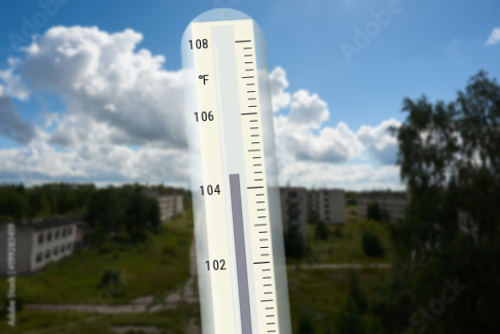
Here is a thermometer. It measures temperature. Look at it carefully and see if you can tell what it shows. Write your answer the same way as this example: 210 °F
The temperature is 104.4 °F
